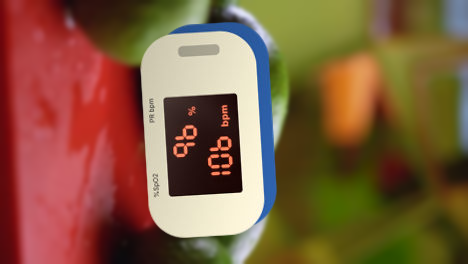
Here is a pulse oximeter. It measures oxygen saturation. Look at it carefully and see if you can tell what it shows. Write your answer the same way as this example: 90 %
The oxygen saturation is 96 %
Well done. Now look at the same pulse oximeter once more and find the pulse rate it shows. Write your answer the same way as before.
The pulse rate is 106 bpm
